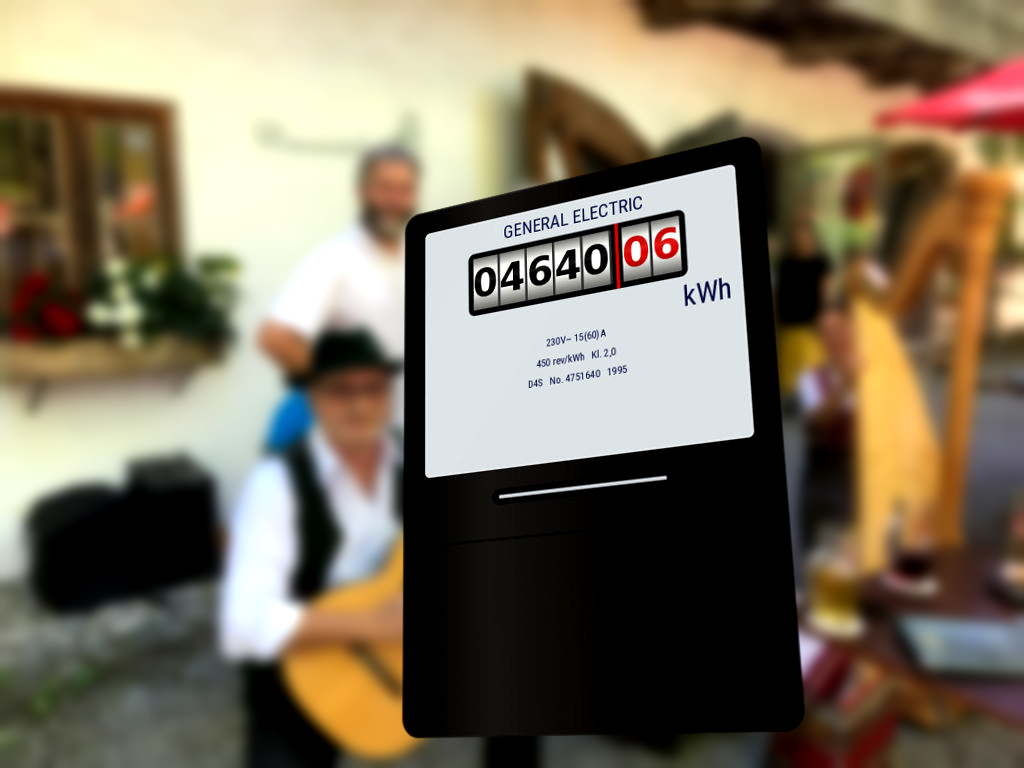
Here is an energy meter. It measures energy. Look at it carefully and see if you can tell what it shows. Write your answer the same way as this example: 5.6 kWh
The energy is 4640.06 kWh
